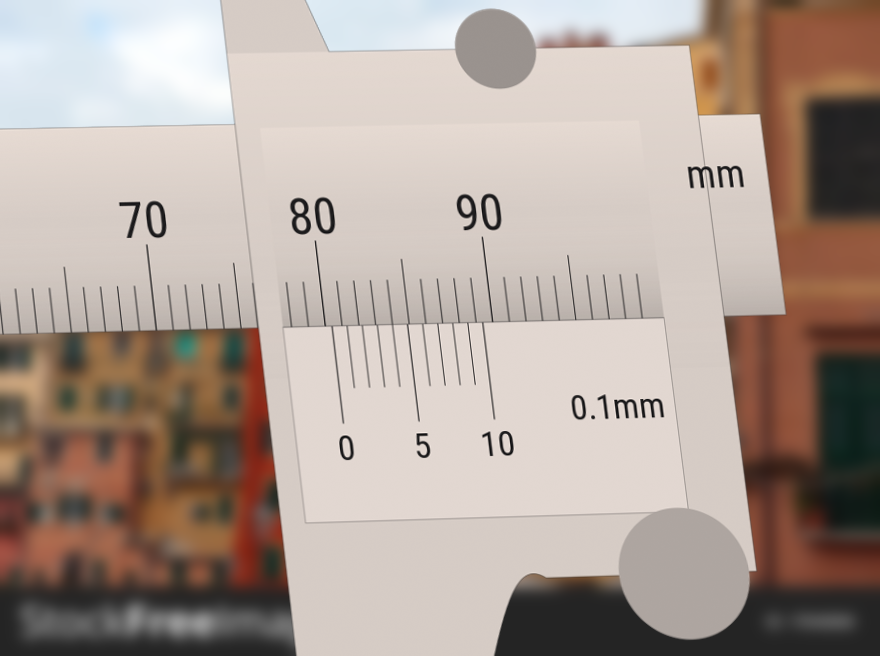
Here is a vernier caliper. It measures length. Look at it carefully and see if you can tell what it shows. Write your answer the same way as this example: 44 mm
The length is 80.4 mm
